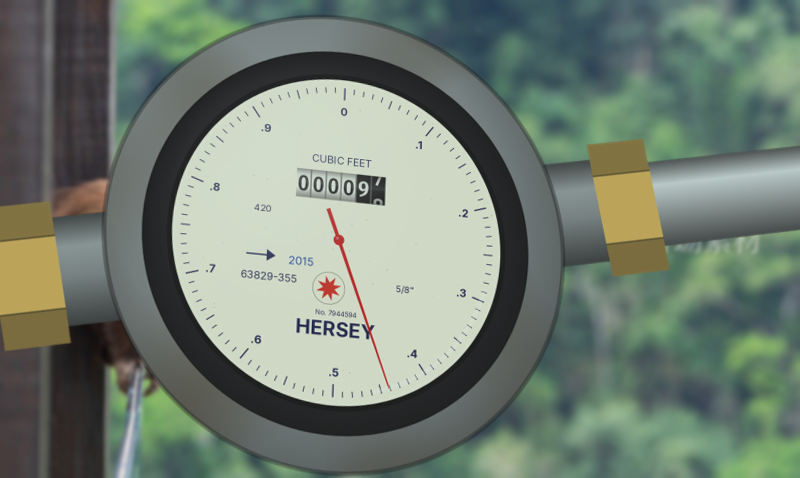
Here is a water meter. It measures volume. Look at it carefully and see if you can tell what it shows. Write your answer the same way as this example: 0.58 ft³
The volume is 97.44 ft³
